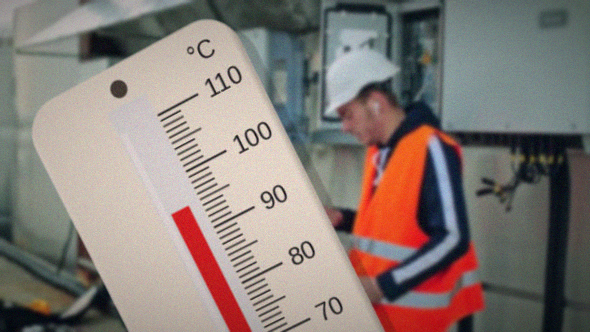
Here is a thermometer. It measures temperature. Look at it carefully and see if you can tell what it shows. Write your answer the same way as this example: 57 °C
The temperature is 95 °C
